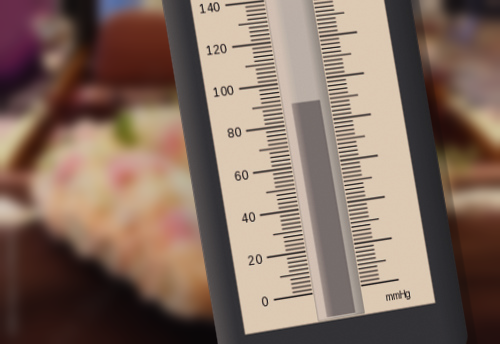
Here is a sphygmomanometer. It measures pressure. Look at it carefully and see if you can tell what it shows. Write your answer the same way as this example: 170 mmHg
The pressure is 90 mmHg
